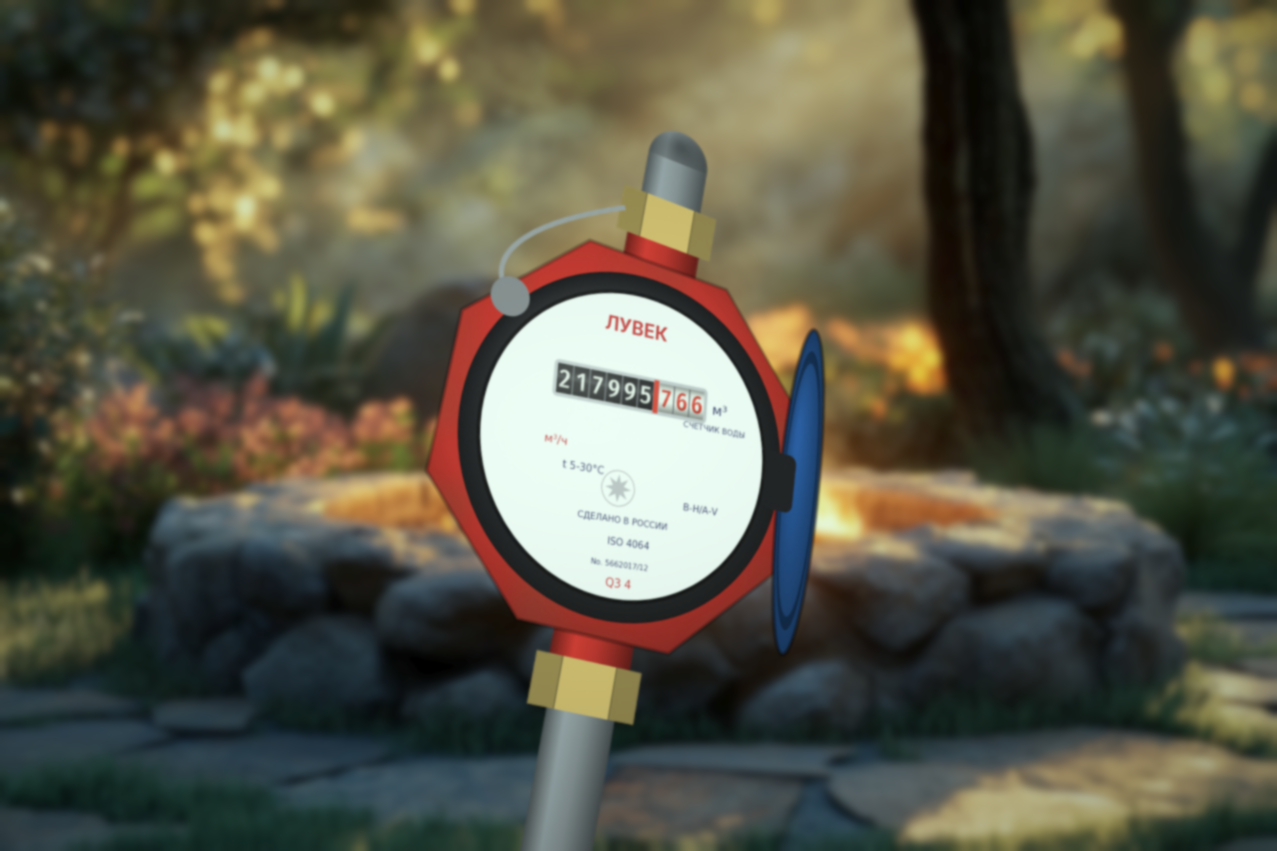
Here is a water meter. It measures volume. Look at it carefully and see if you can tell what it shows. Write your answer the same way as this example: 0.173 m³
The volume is 217995.766 m³
